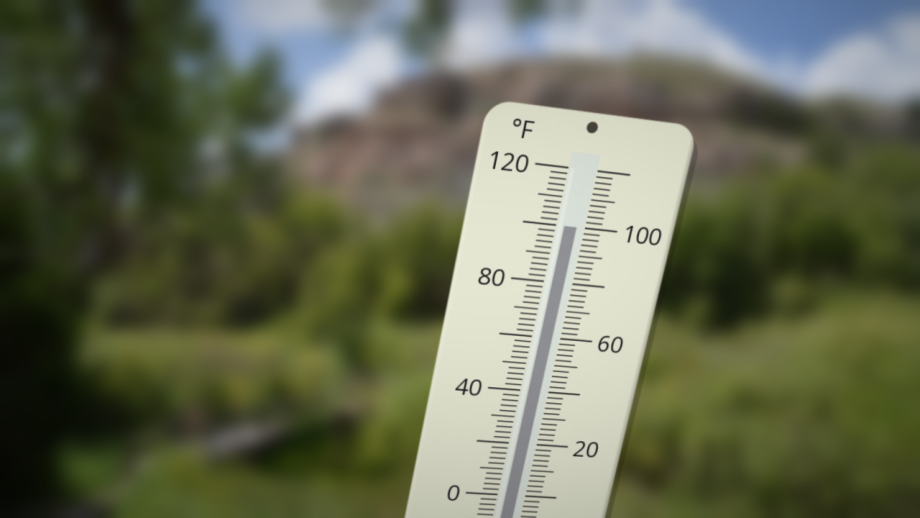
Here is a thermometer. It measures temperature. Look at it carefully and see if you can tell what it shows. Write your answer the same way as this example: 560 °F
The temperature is 100 °F
